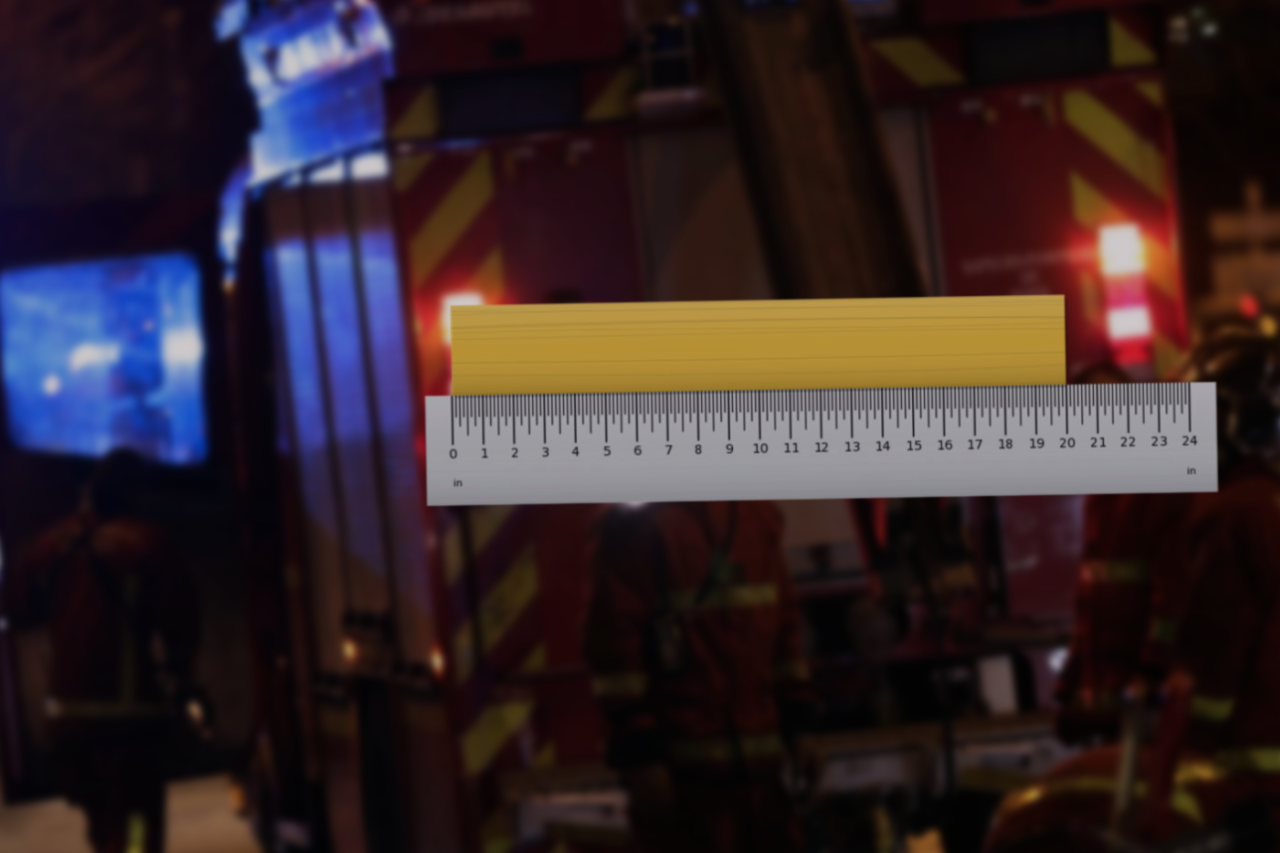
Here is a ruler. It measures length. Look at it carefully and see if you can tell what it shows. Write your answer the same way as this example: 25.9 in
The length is 20 in
